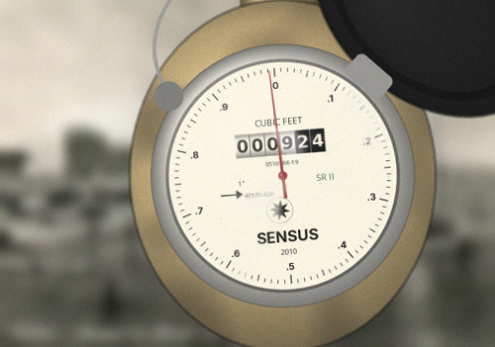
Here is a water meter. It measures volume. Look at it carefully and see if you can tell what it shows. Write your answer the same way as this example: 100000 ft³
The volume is 923.99 ft³
